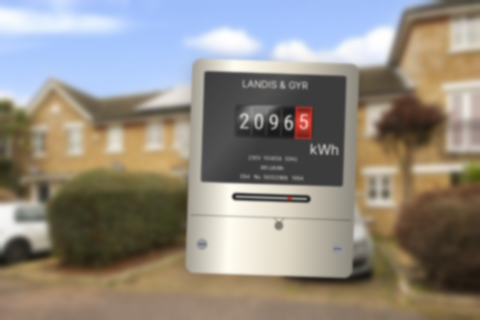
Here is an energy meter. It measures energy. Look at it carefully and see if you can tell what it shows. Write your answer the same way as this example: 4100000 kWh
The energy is 2096.5 kWh
